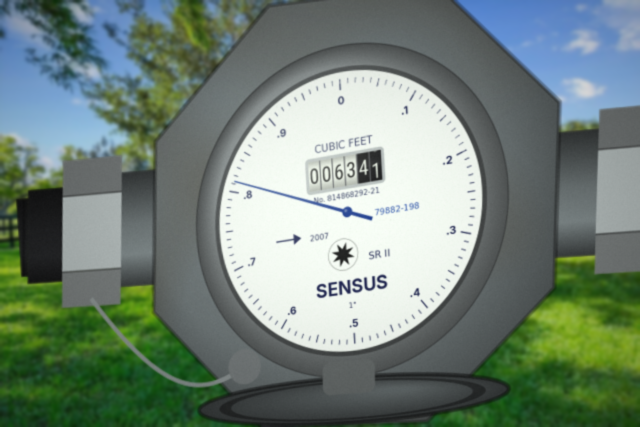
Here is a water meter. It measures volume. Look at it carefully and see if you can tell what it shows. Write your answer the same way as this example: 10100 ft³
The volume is 6340.81 ft³
